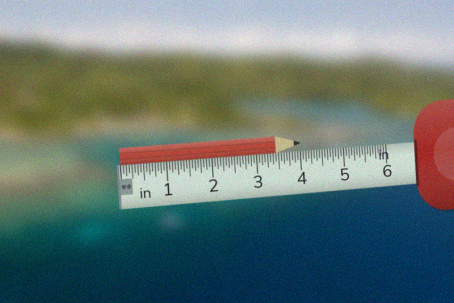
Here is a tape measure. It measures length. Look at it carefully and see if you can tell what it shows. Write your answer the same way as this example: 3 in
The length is 4 in
